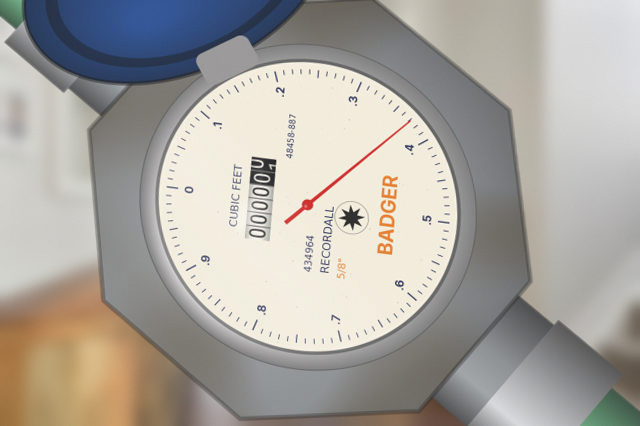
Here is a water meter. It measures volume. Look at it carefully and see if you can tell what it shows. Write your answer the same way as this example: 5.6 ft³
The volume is 0.37 ft³
